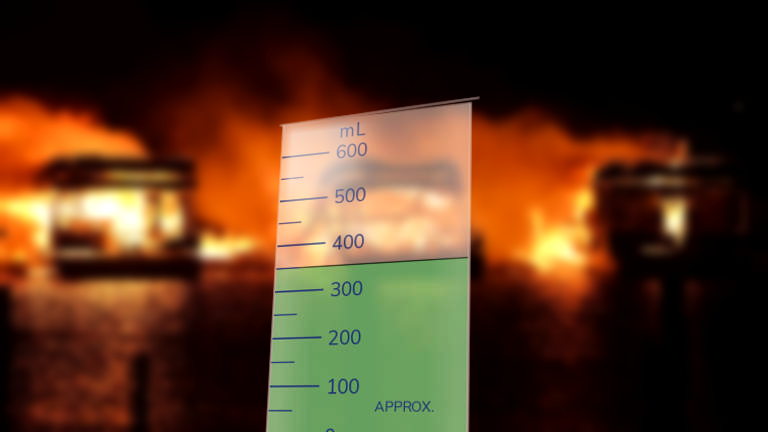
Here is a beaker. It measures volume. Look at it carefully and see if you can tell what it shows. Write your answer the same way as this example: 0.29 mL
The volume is 350 mL
